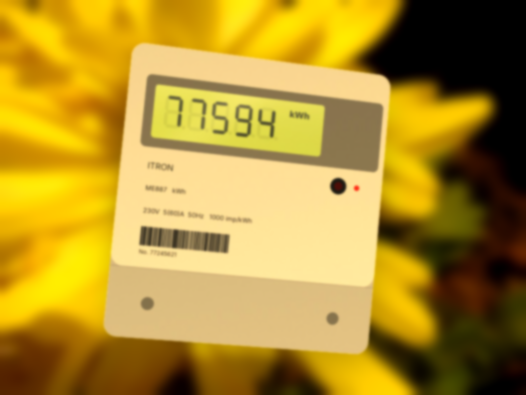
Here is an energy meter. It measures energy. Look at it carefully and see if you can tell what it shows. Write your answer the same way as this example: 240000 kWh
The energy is 77594 kWh
